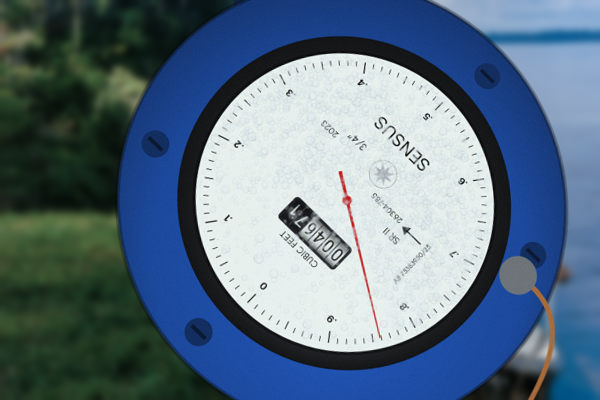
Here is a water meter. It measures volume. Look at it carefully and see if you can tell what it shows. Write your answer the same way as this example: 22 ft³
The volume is 4670.84 ft³
